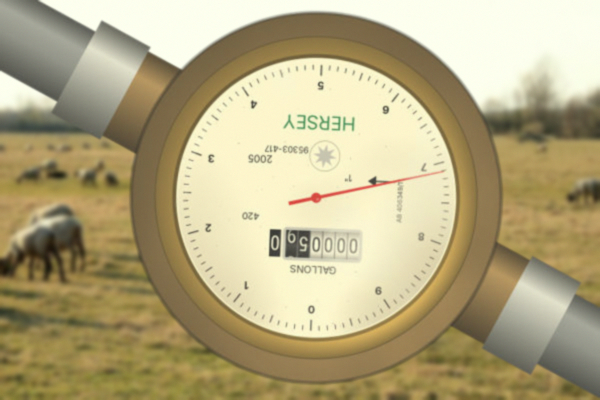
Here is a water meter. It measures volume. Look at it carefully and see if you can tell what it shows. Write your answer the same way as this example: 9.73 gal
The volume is 587.1 gal
